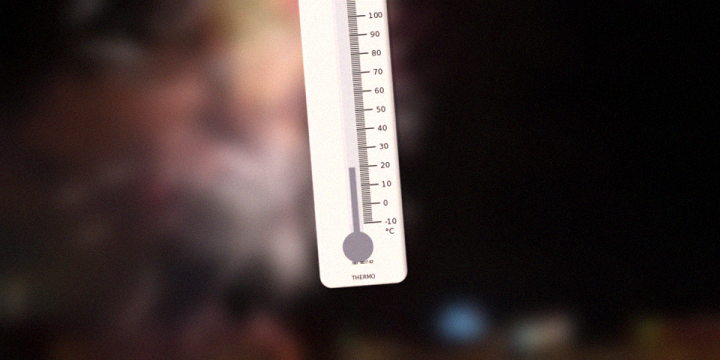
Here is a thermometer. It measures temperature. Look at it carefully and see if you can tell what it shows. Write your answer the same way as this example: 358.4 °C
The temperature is 20 °C
